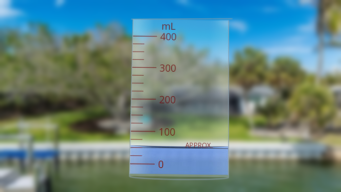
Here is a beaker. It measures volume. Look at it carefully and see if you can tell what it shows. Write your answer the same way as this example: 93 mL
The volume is 50 mL
